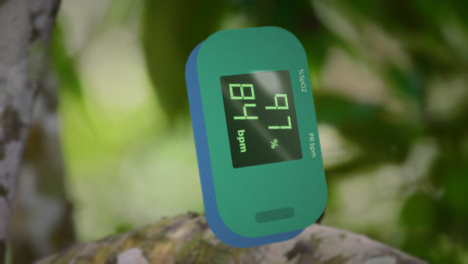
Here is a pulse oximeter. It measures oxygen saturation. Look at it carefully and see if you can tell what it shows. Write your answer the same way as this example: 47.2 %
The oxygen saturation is 97 %
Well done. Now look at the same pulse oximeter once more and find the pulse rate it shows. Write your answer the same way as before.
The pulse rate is 84 bpm
